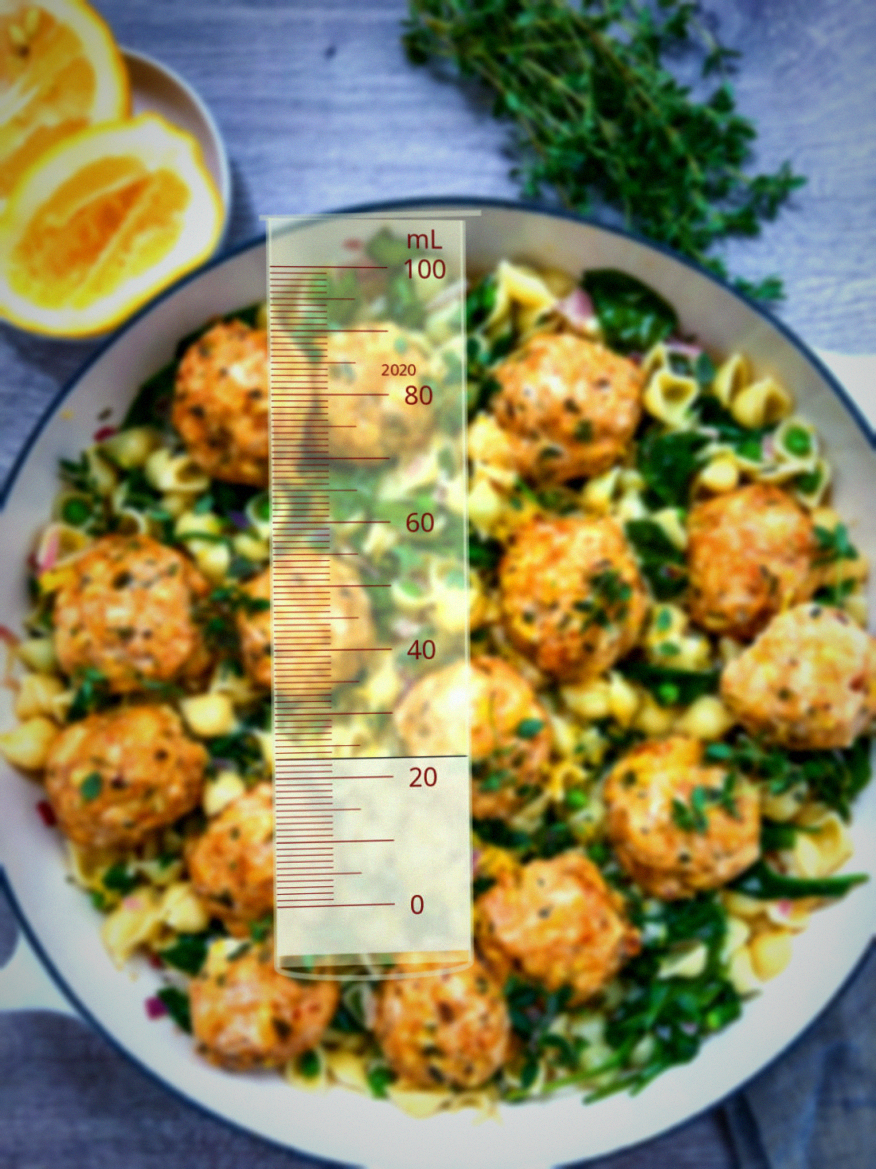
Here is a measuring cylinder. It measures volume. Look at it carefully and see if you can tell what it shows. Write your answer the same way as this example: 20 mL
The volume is 23 mL
